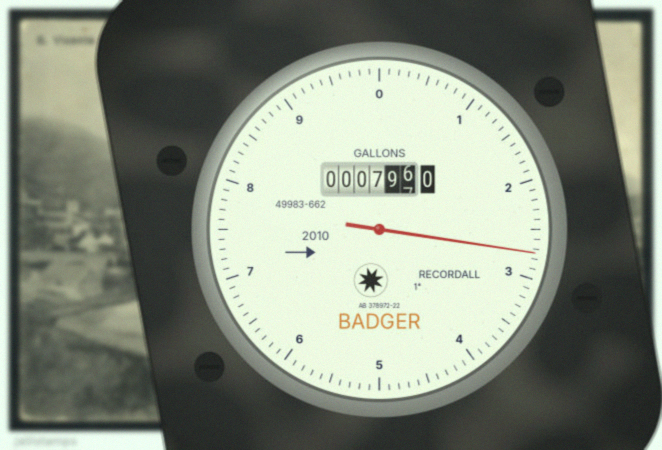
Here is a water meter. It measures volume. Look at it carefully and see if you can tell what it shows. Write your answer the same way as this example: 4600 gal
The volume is 7962.7 gal
